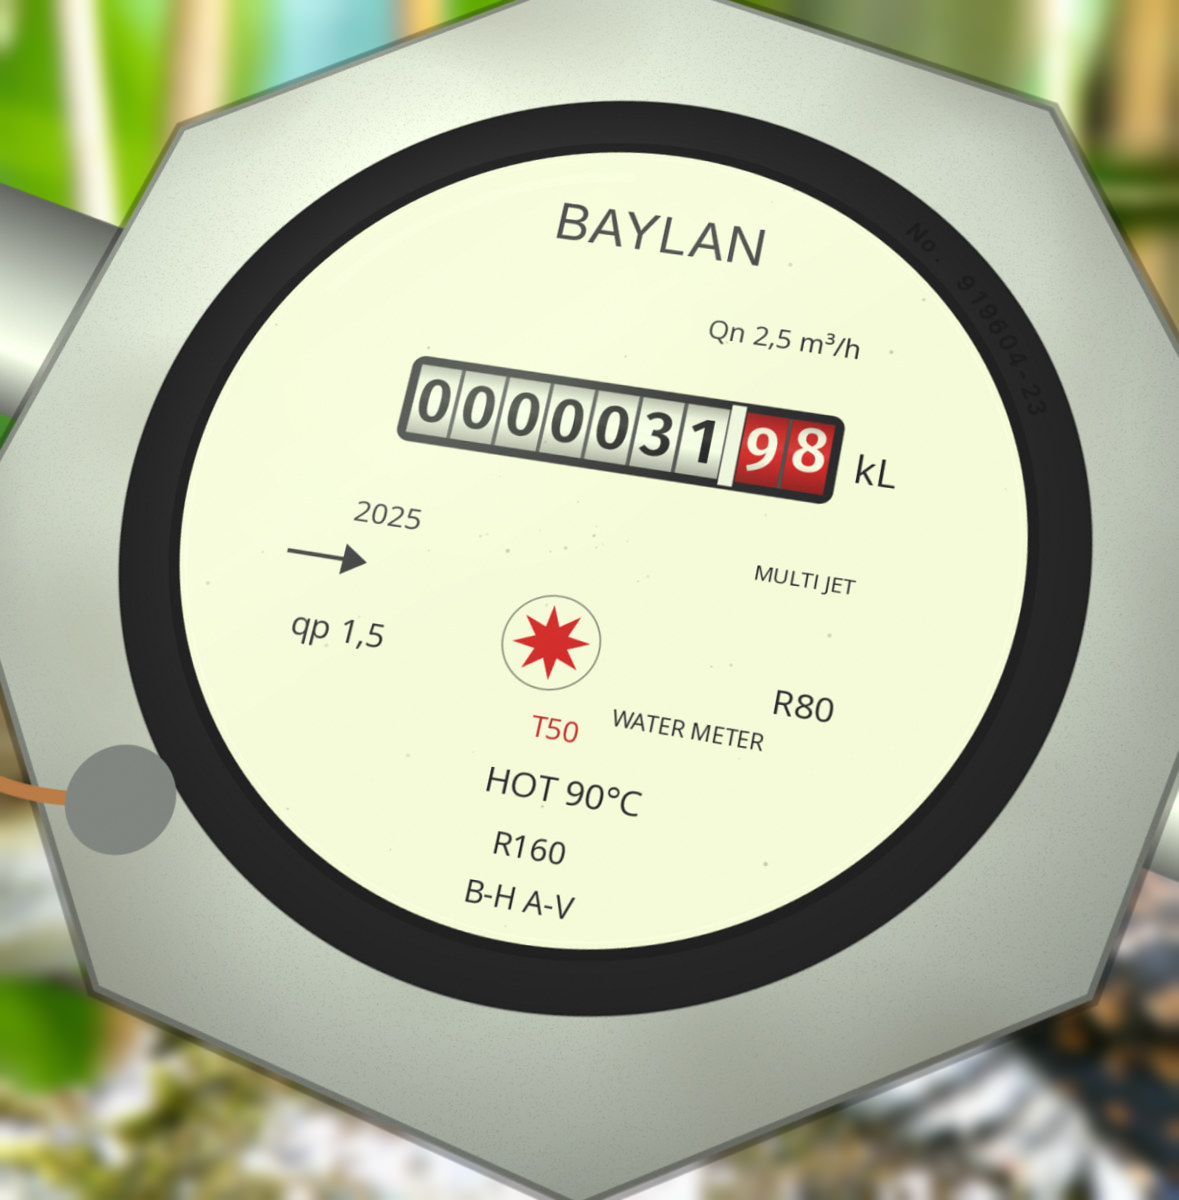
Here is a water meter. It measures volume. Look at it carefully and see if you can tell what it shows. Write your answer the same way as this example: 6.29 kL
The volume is 31.98 kL
